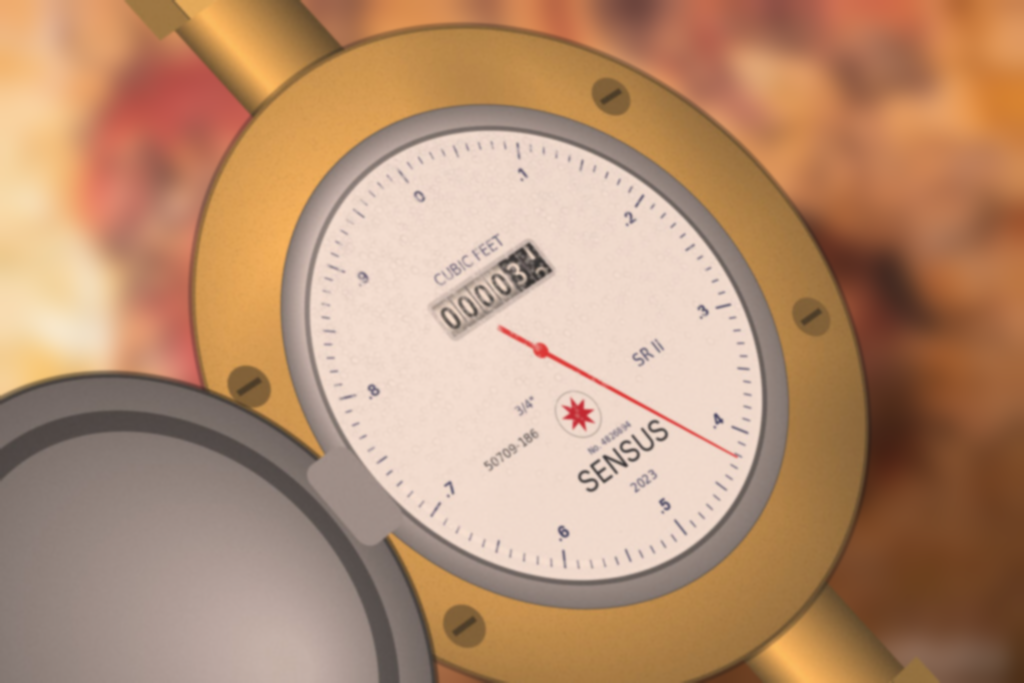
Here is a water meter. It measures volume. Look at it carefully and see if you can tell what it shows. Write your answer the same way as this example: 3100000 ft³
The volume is 31.42 ft³
